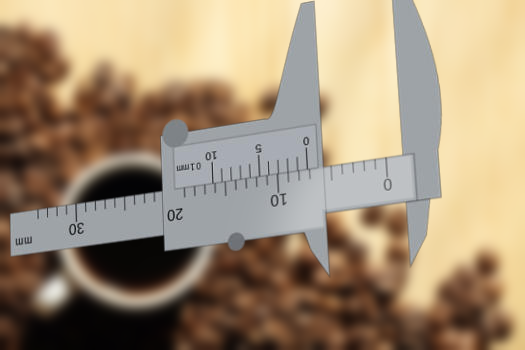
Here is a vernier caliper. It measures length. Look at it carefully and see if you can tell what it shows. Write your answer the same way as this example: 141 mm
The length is 7.2 mm
